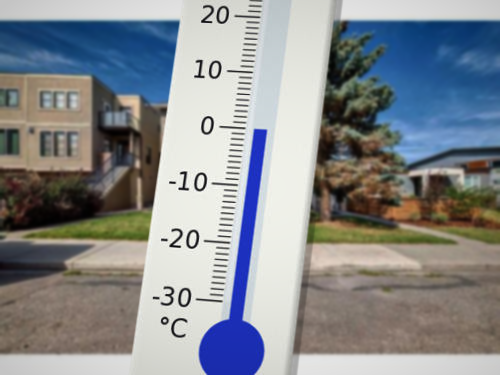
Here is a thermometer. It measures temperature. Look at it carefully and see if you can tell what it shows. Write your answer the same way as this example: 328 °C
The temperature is 0 °C
